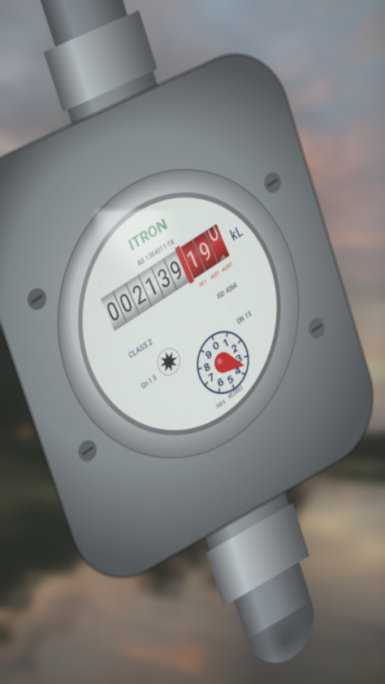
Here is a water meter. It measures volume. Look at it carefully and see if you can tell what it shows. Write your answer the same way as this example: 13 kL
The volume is 2139.1903 kL
